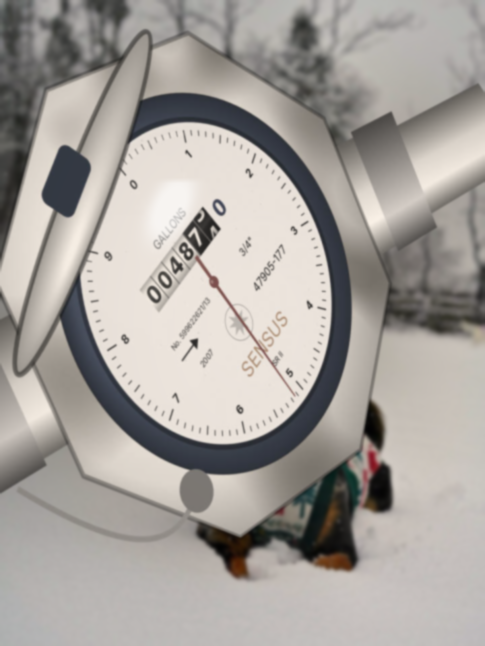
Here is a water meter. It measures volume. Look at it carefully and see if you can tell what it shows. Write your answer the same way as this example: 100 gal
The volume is 48735.1 gal
